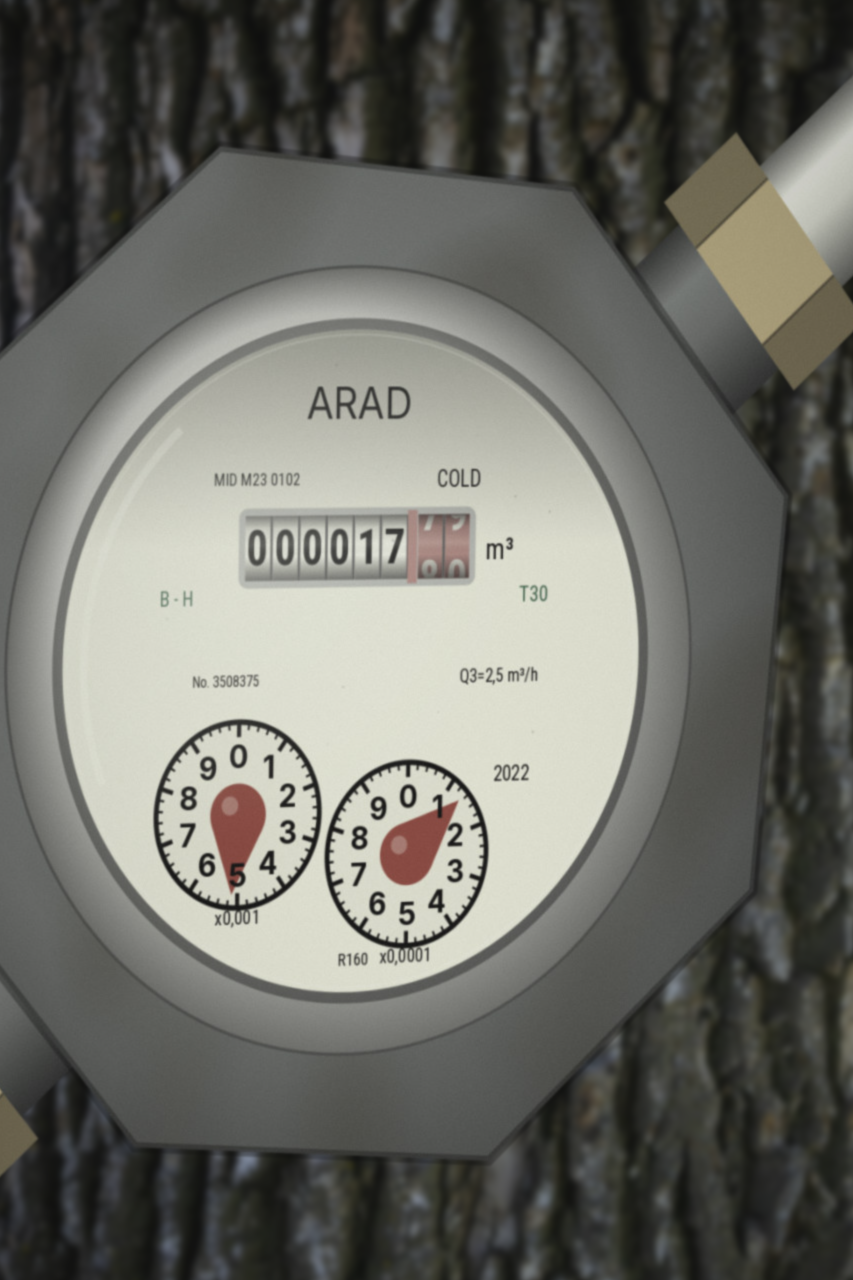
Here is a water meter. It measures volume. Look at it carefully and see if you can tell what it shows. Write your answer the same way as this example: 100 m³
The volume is 17.7951 m³
